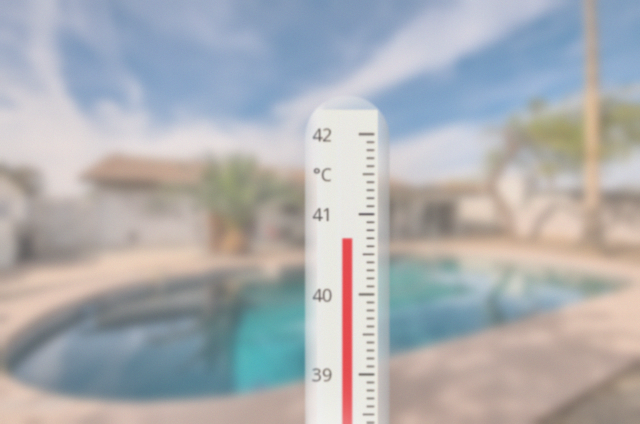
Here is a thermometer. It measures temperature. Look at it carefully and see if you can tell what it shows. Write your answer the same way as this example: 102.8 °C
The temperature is 40.7 °C
